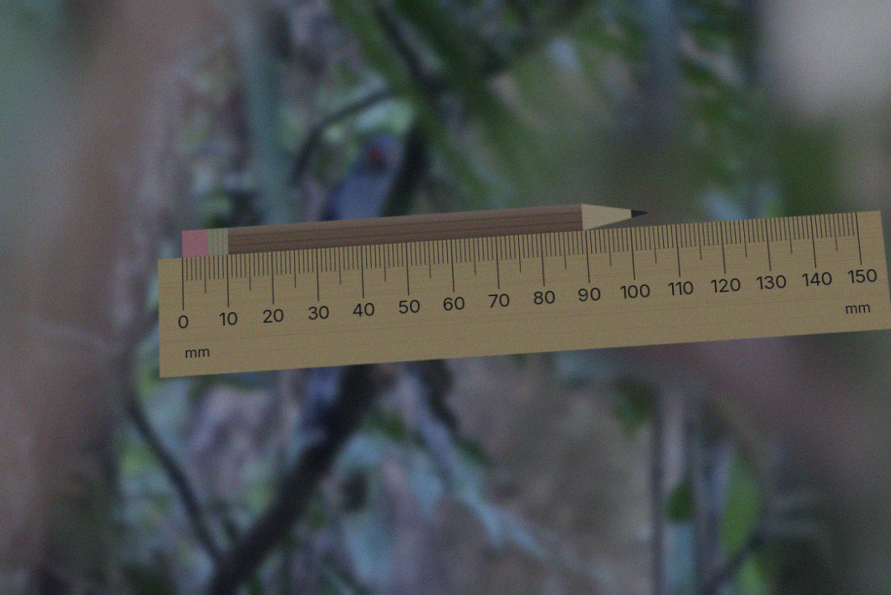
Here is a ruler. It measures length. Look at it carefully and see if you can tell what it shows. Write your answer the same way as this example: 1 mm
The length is 104 mm
